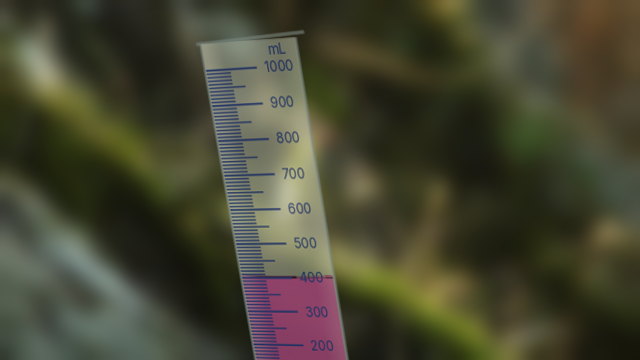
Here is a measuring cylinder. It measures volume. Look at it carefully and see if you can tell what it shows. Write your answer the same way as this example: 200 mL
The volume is 400 mL
